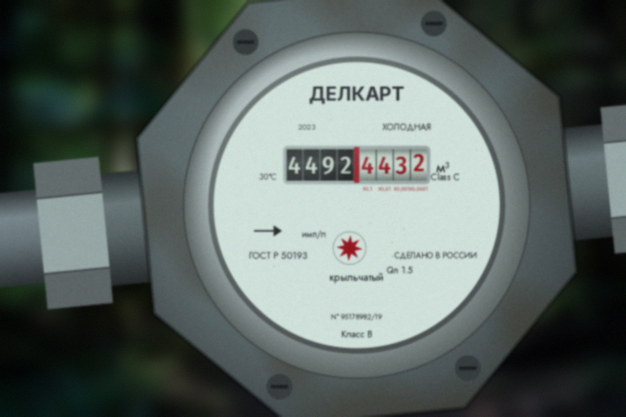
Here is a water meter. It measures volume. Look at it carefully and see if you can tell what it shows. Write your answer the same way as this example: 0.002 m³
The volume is 4492.4432 m³
